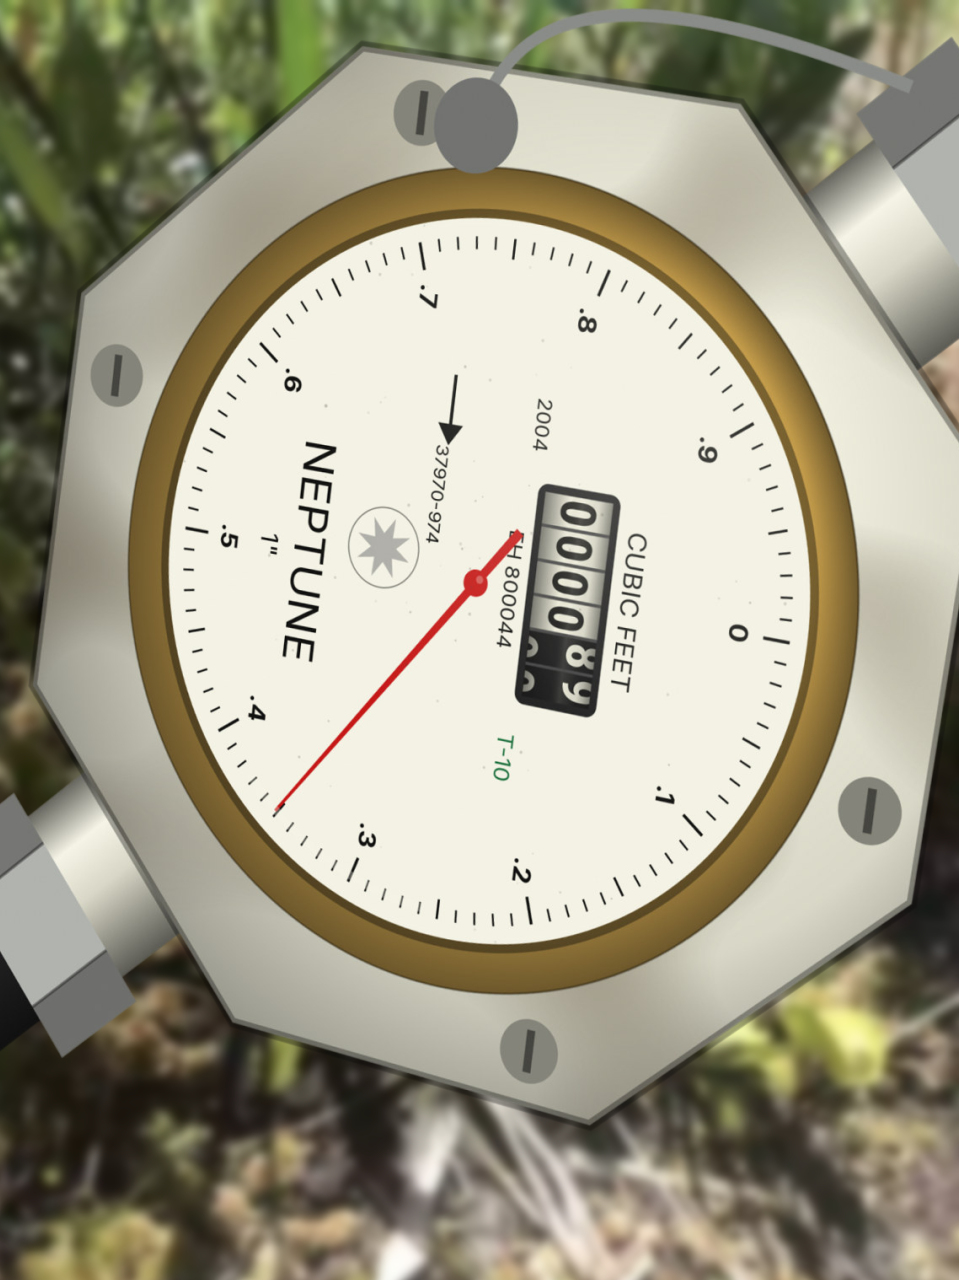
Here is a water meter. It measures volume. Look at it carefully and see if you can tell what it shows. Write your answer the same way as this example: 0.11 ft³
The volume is 89.35 ft³
